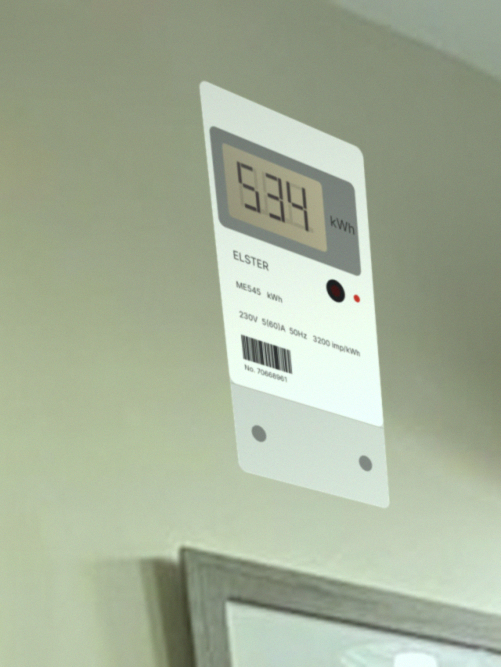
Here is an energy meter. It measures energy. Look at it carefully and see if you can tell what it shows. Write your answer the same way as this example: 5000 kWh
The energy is 534 kWh
